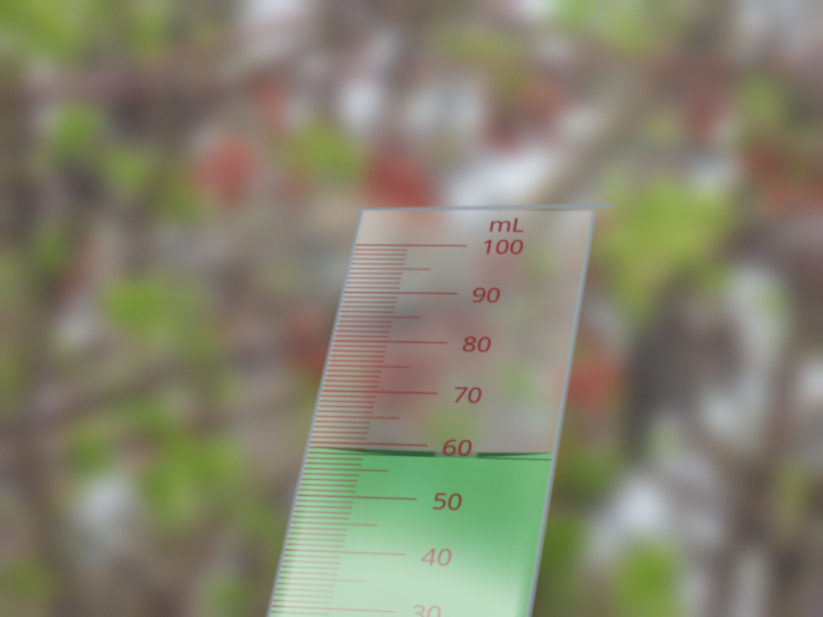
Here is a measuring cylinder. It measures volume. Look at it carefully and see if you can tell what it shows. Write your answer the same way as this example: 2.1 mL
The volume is 58 mL
